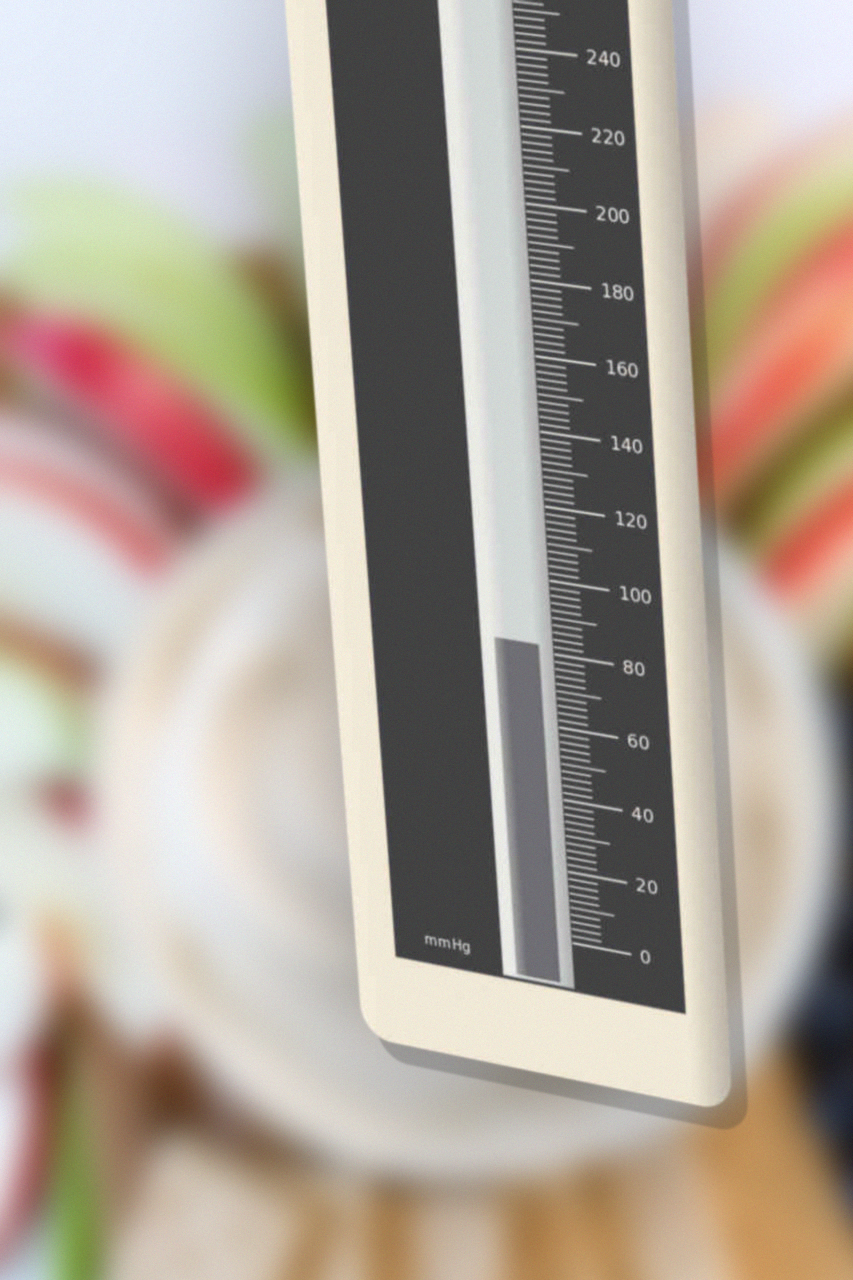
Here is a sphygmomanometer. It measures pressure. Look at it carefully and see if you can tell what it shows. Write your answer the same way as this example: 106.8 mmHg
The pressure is 82 mmHg
